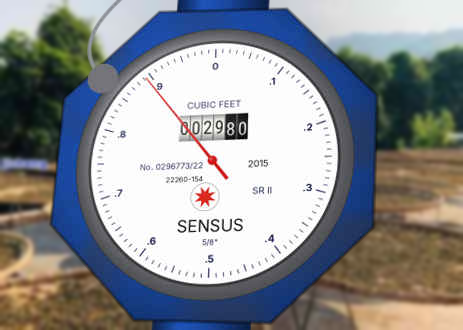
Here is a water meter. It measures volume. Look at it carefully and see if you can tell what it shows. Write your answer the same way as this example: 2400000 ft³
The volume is 2979.89 ft³
